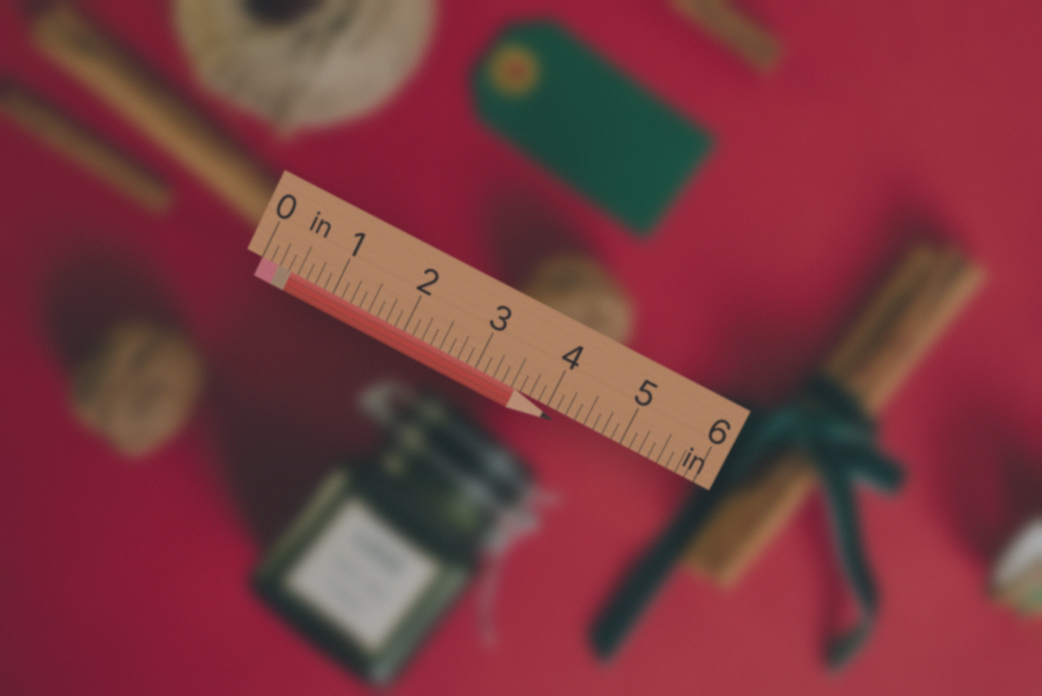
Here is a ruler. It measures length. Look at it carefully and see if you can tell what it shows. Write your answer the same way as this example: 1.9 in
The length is 4.125 in
